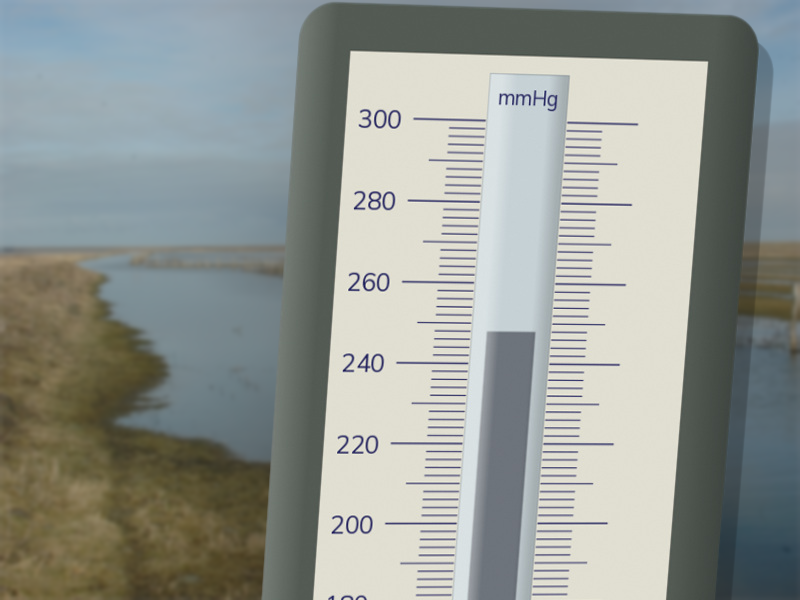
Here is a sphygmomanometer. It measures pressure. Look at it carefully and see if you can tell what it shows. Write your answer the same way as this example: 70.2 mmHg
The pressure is 248 mmHg
